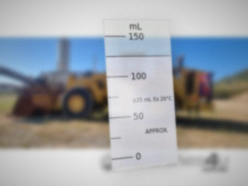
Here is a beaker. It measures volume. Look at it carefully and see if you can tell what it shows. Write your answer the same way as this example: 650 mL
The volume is 125 mL
